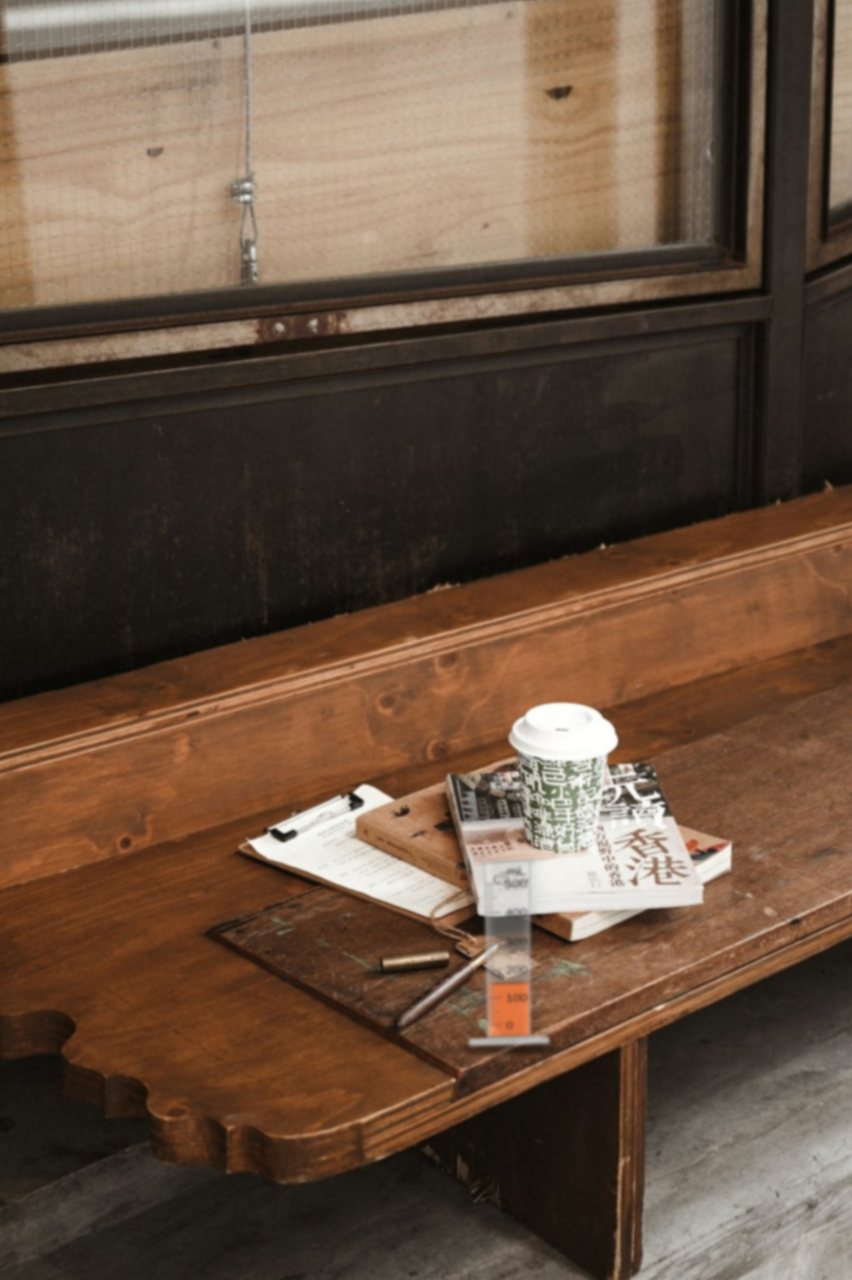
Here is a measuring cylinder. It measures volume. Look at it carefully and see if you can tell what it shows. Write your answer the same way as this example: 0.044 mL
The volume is 150 mL
